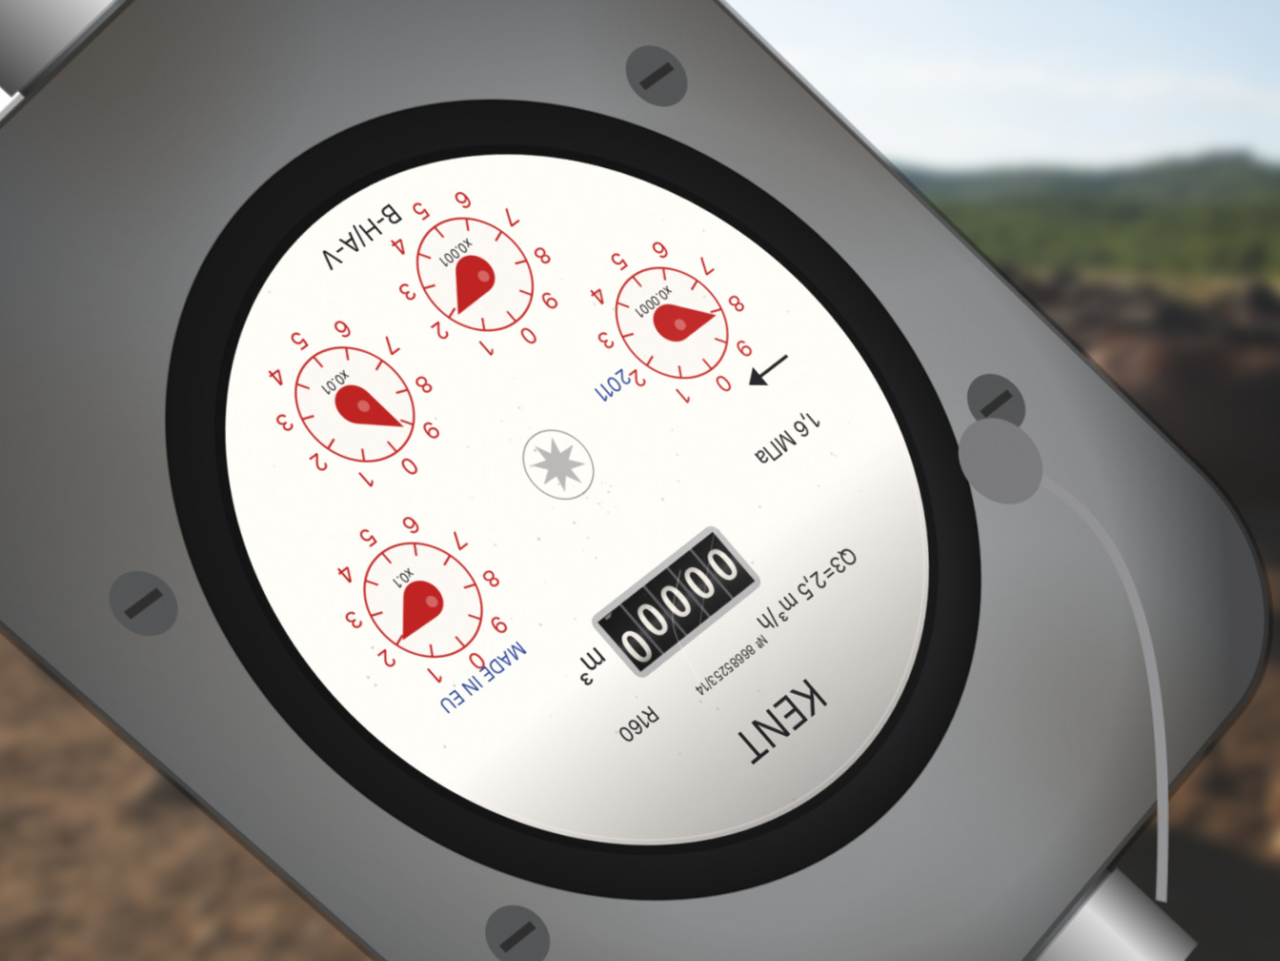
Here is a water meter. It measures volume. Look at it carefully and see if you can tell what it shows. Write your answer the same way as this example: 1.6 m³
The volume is 0.1918 m³
